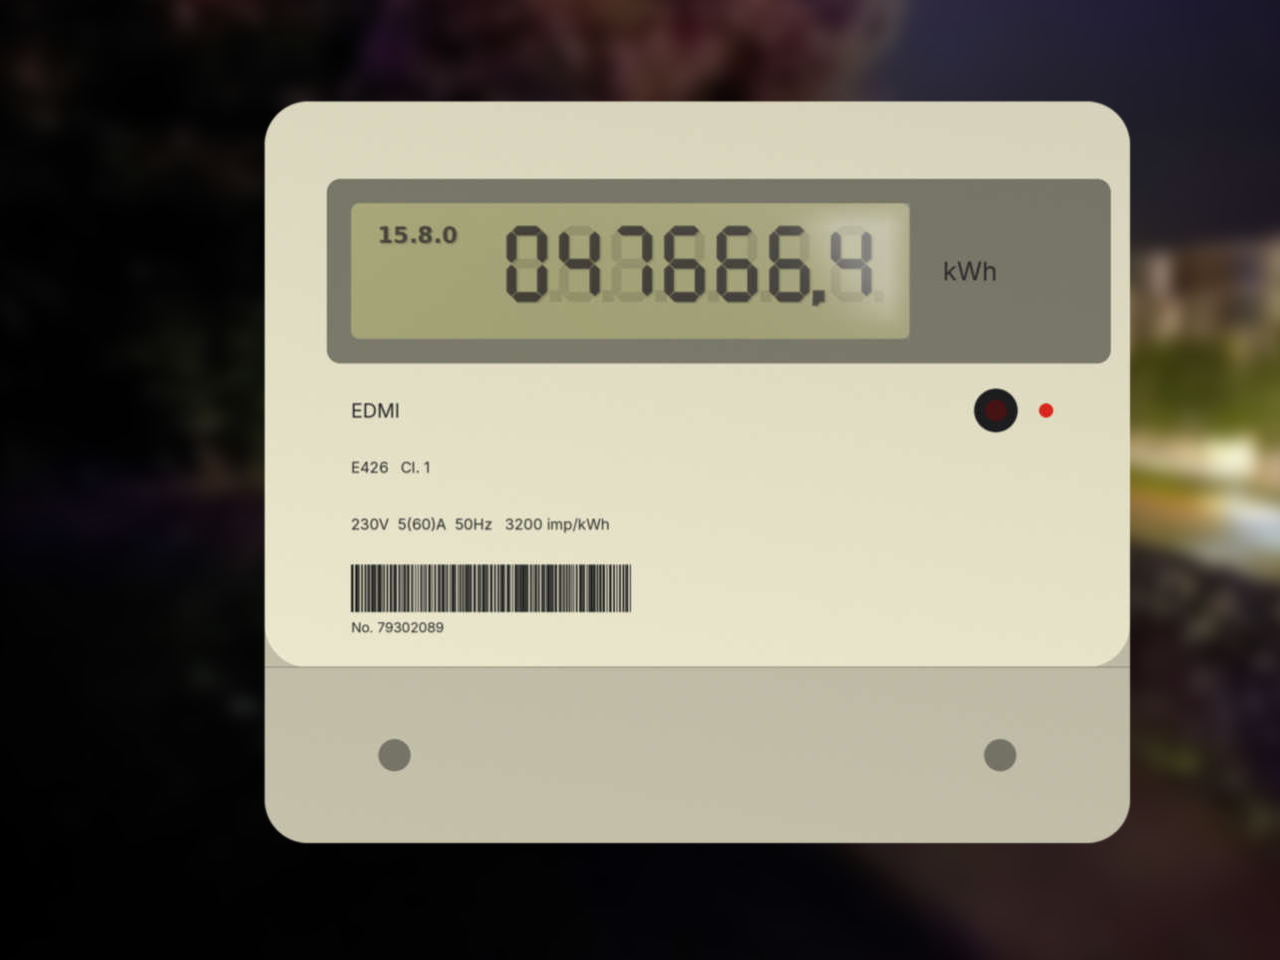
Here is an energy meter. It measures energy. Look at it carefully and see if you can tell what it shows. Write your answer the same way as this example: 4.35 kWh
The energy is 47666.4 kWh
